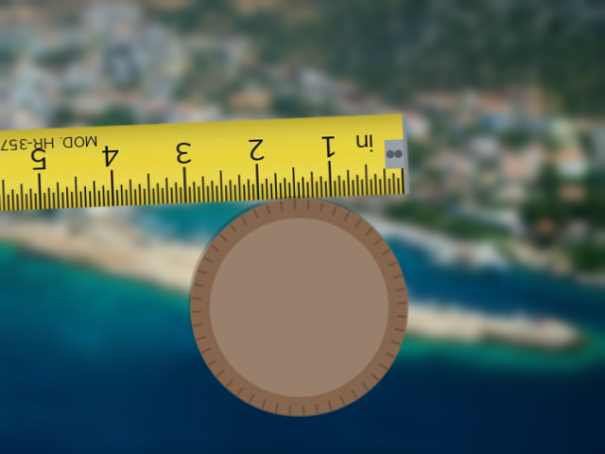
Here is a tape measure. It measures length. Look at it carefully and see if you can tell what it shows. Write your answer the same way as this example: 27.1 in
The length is 3 in
